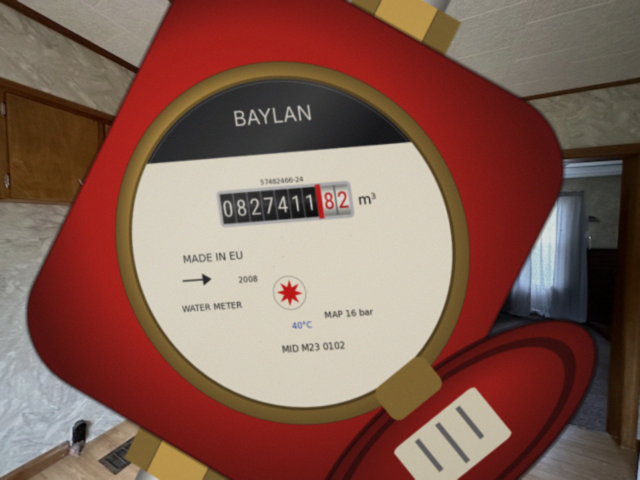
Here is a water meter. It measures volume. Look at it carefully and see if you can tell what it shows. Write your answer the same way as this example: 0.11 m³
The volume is 827411.82 m³
